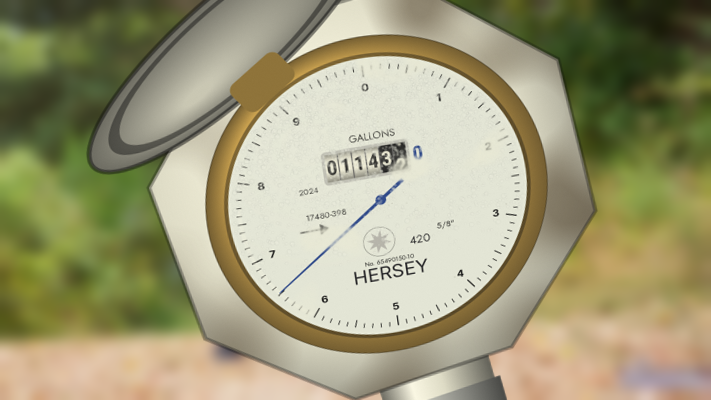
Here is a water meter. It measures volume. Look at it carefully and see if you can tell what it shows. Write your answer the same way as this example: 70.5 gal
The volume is 114316.5 gal
